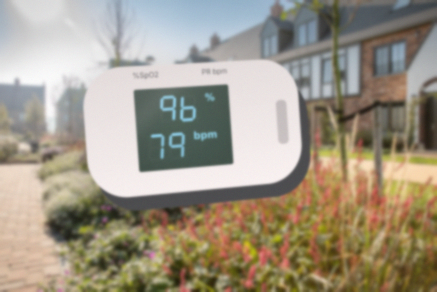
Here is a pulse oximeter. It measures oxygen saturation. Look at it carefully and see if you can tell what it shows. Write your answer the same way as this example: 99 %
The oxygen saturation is 96 %
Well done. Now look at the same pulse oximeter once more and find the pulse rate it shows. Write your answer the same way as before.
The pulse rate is 79 bpm
